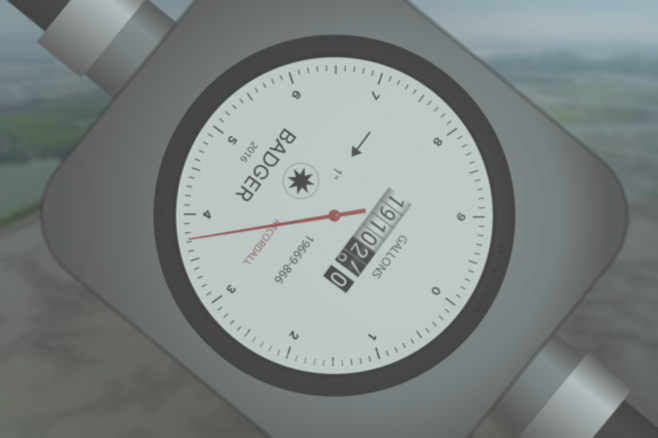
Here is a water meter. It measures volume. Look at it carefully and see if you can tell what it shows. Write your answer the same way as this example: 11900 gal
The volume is 1910273.7 gal
